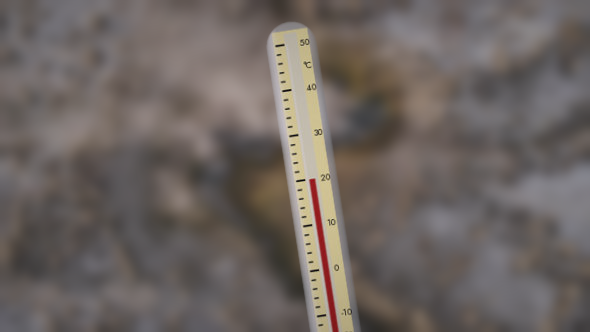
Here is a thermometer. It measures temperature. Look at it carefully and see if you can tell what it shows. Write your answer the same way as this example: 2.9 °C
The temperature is 20 °C
